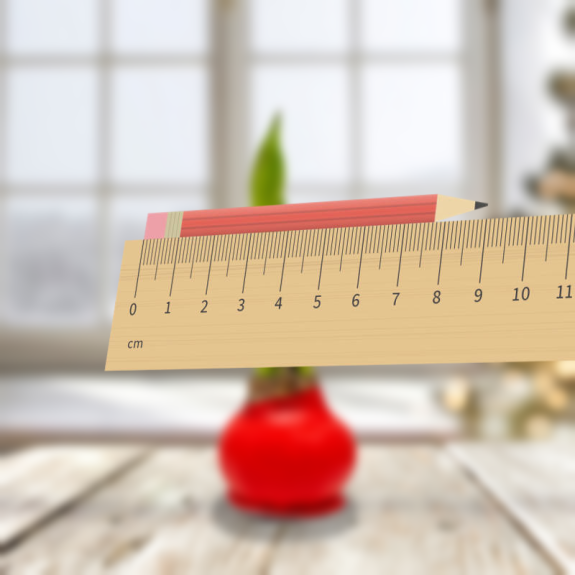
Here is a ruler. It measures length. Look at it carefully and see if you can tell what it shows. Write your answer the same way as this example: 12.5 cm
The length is 9 cm
